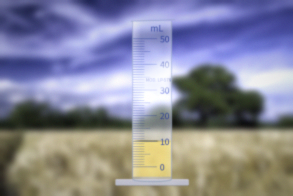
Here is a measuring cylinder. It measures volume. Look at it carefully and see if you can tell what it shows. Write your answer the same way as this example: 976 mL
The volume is 10 mL
